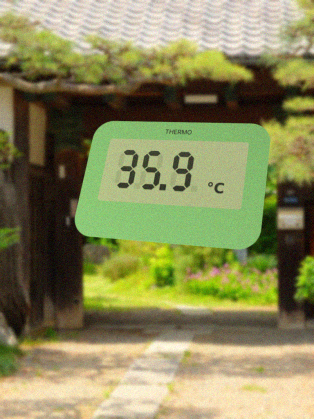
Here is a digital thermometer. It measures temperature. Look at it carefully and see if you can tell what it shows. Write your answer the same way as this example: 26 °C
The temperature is 35.9 °C
